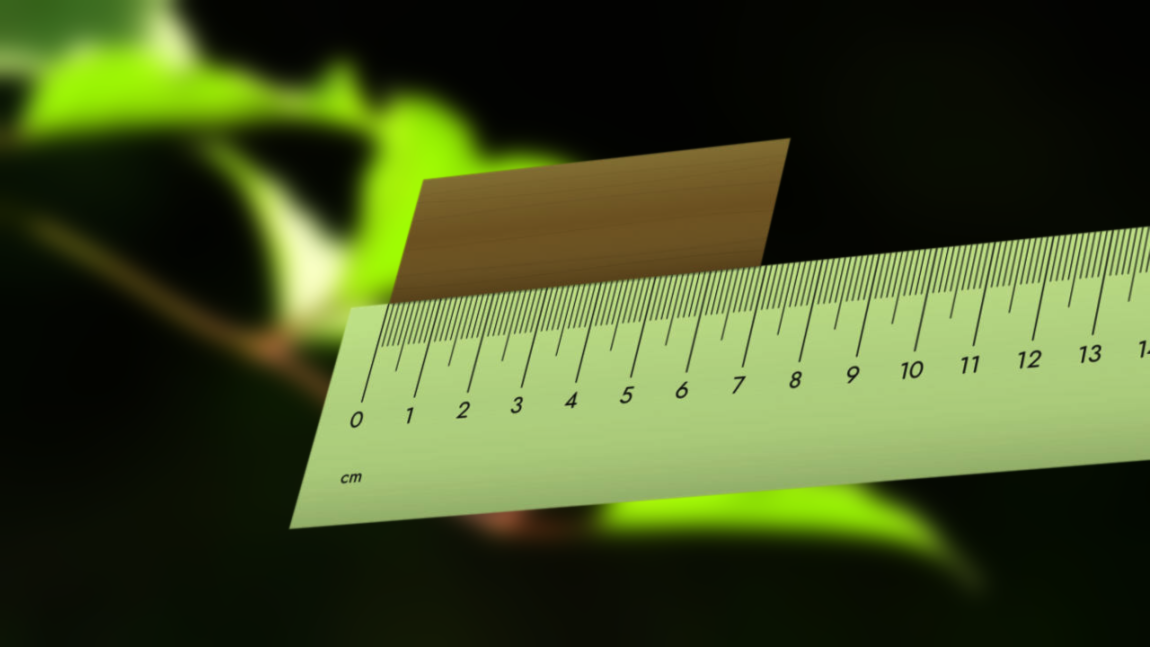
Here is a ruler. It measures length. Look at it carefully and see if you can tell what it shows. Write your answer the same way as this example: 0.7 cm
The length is 6.9 cm
